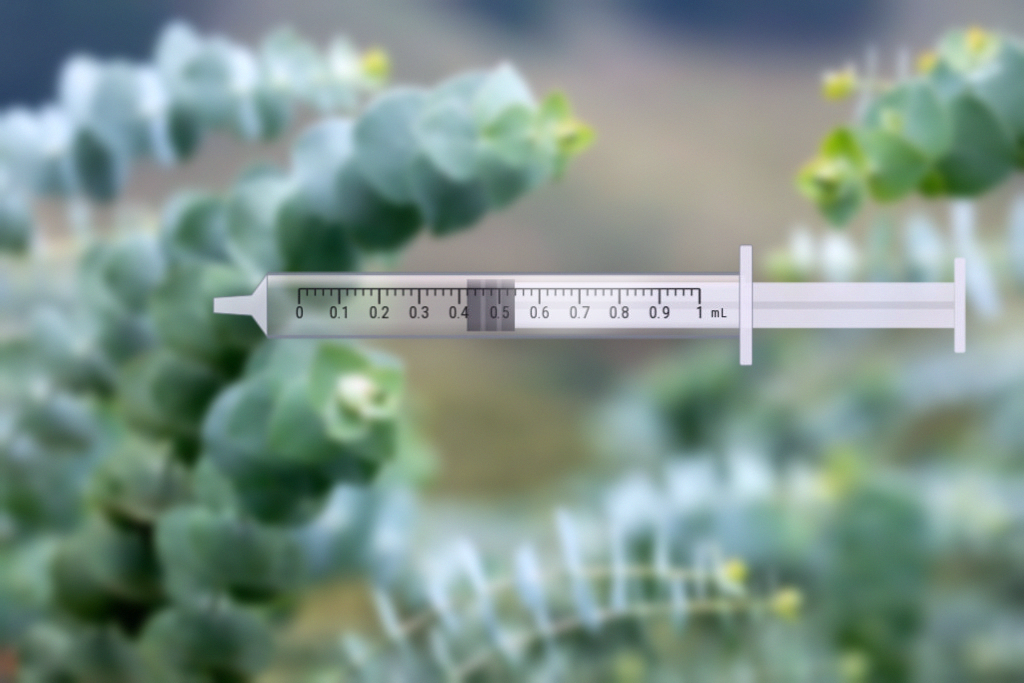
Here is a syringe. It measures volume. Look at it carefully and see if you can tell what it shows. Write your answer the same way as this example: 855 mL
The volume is 0.42 mL
